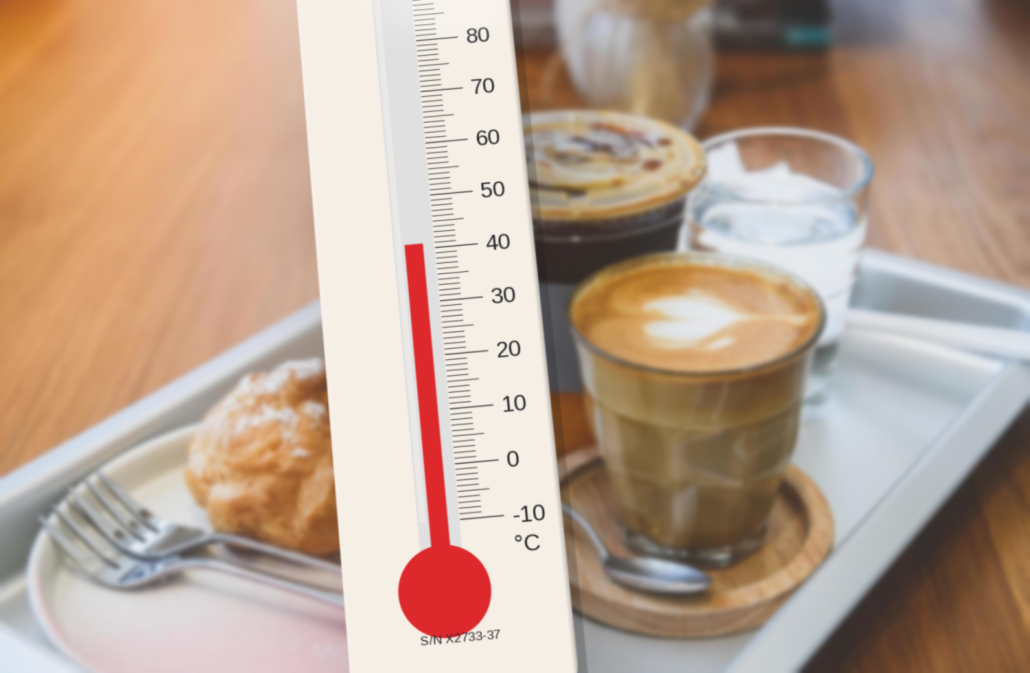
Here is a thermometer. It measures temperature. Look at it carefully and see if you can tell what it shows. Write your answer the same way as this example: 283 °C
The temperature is 41 °C
